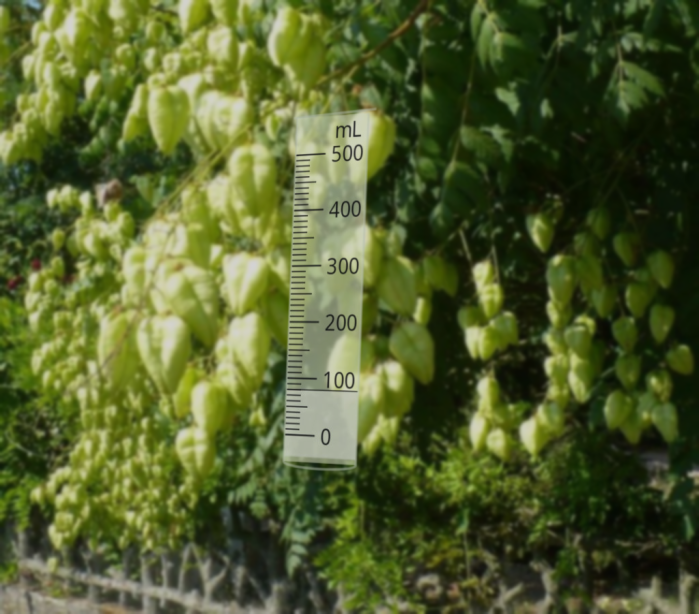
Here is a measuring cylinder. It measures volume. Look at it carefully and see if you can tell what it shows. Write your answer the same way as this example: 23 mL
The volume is 80 mL
